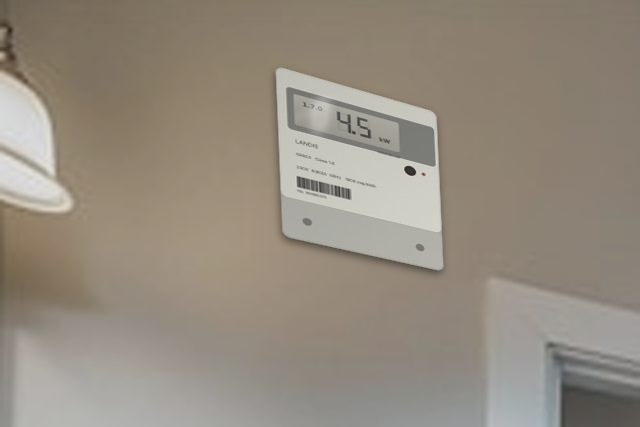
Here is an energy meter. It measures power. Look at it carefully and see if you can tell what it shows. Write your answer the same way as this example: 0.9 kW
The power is 4.5 kW
